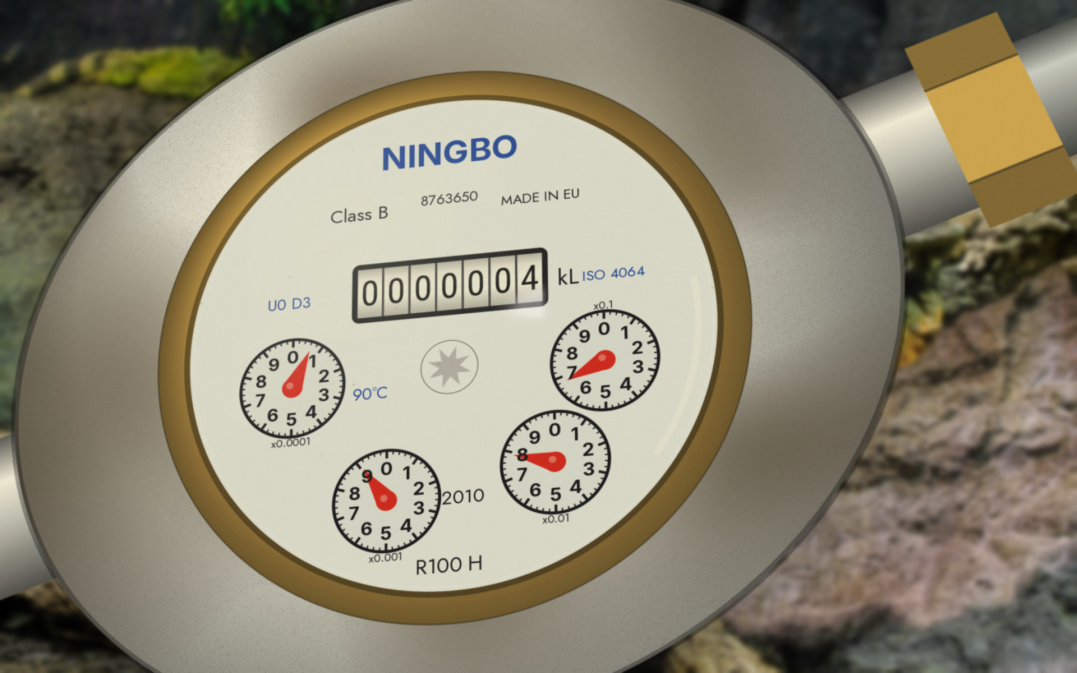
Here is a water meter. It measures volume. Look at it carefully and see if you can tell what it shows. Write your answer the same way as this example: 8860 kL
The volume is 4.6790 kL
